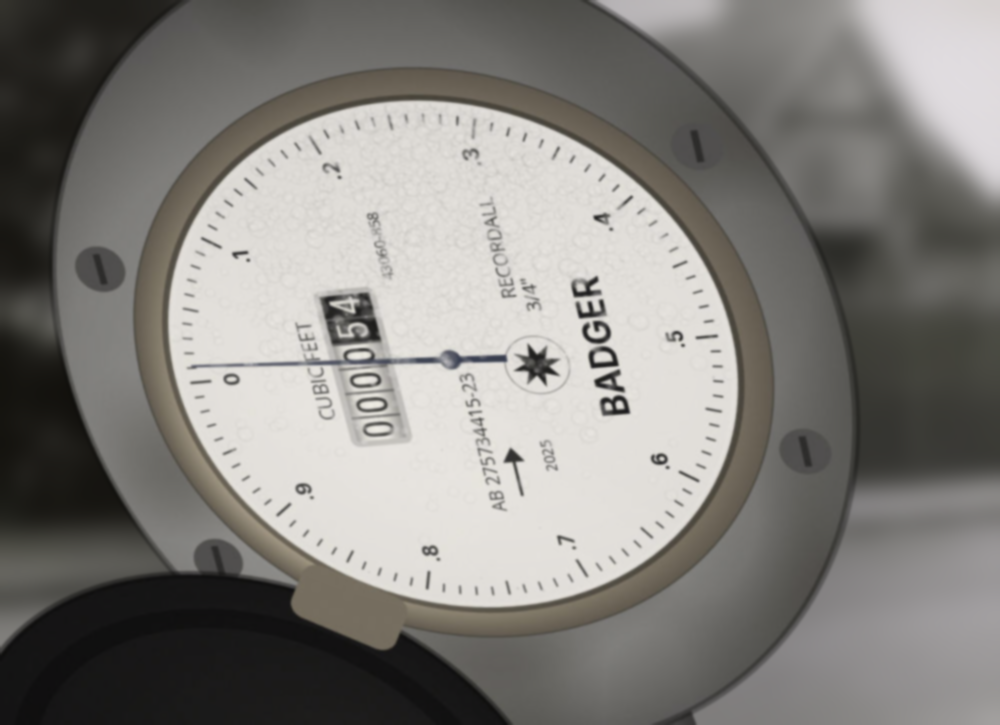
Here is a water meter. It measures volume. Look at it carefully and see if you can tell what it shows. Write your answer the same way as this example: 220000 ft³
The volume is 54.01 ft³
